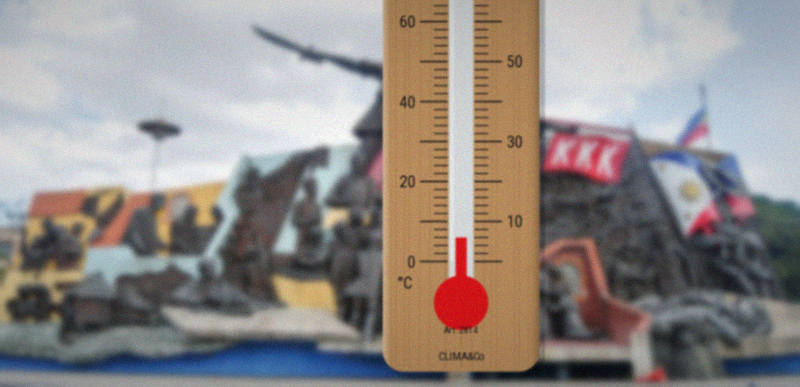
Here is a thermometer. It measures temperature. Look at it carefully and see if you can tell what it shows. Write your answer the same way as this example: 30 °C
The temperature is 6 °C
